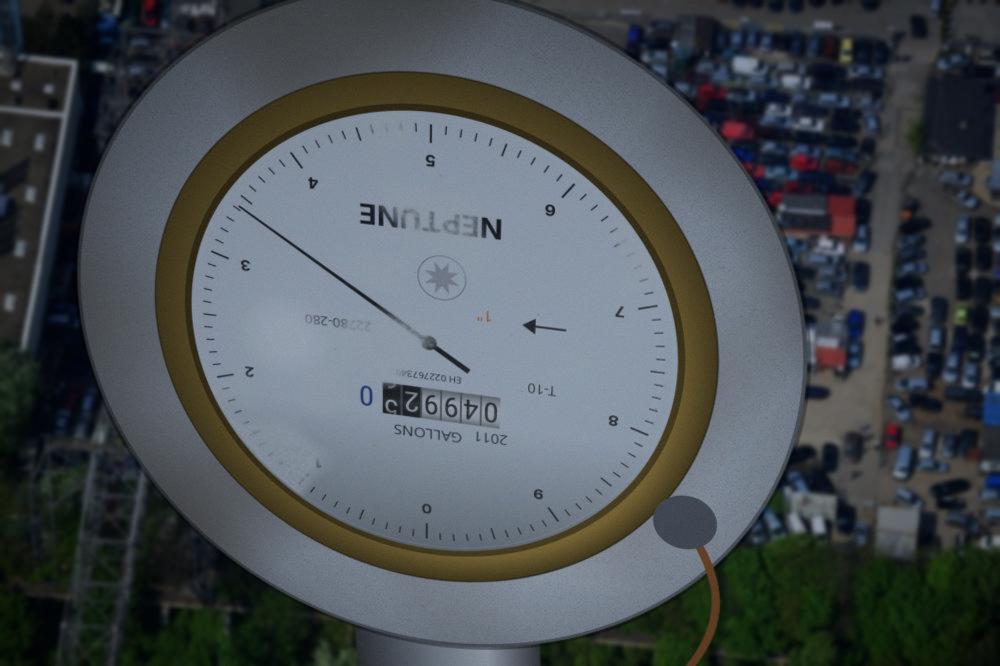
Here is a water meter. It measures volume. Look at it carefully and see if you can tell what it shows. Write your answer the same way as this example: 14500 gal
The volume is 499253.4 gal
